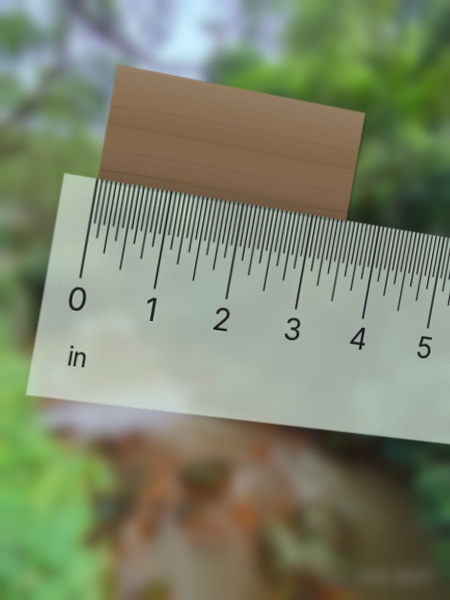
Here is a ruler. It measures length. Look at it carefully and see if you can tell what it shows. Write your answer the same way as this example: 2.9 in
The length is 3.5 in
